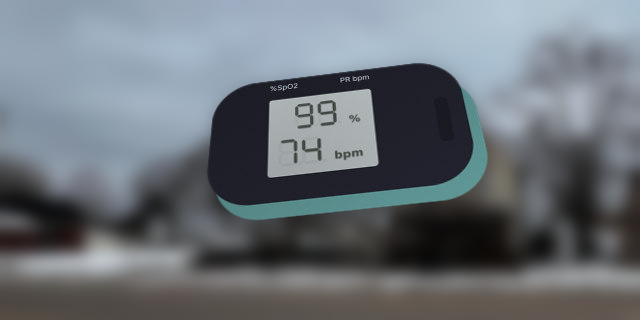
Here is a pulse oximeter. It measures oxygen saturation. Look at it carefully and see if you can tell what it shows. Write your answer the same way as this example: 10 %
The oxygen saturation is 99 %
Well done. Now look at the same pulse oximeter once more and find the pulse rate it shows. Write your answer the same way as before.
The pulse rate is 74 bpm
